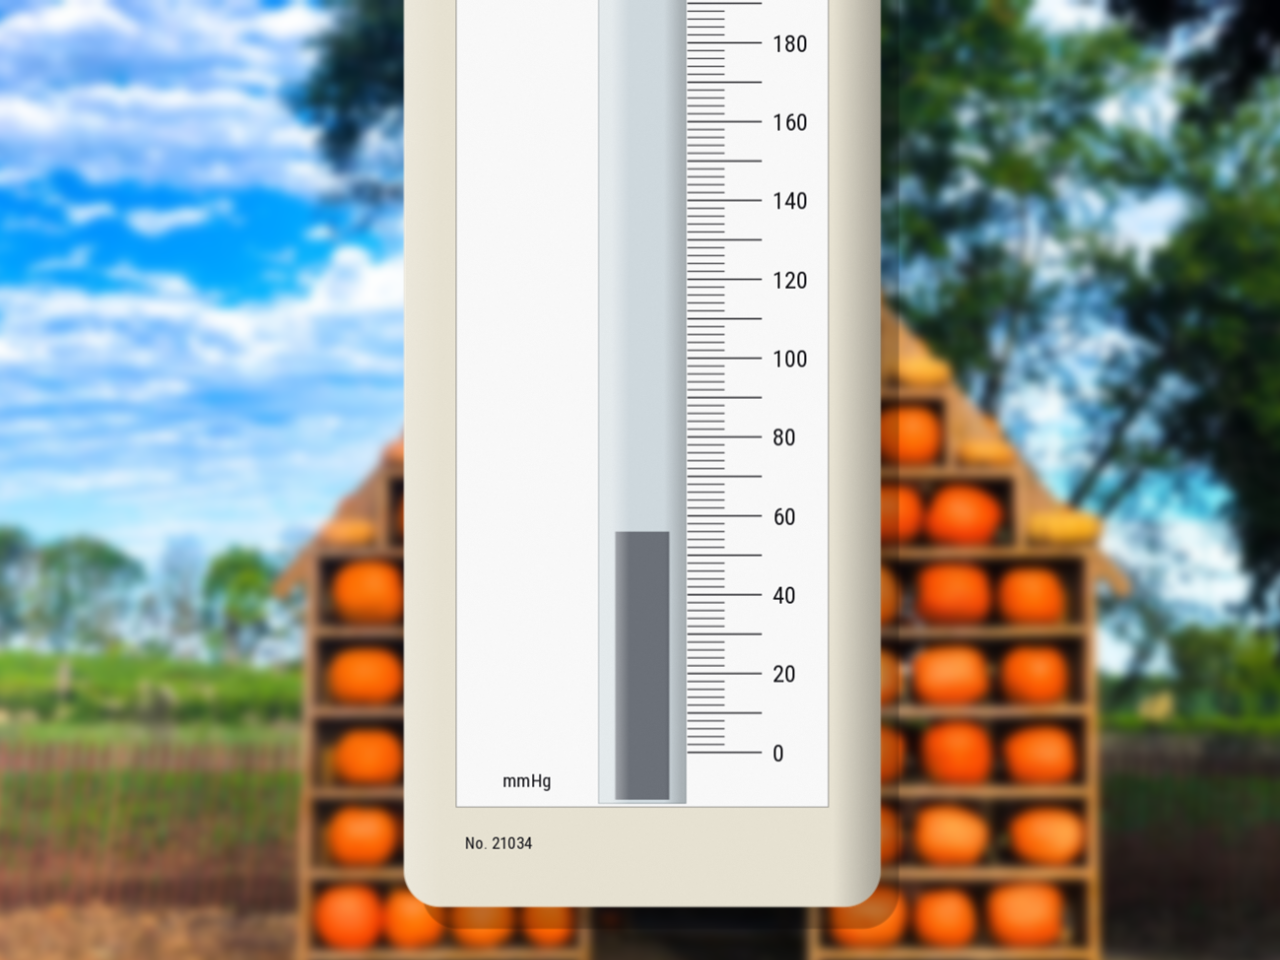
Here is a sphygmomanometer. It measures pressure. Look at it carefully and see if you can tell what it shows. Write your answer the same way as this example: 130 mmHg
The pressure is 56 mmHg
